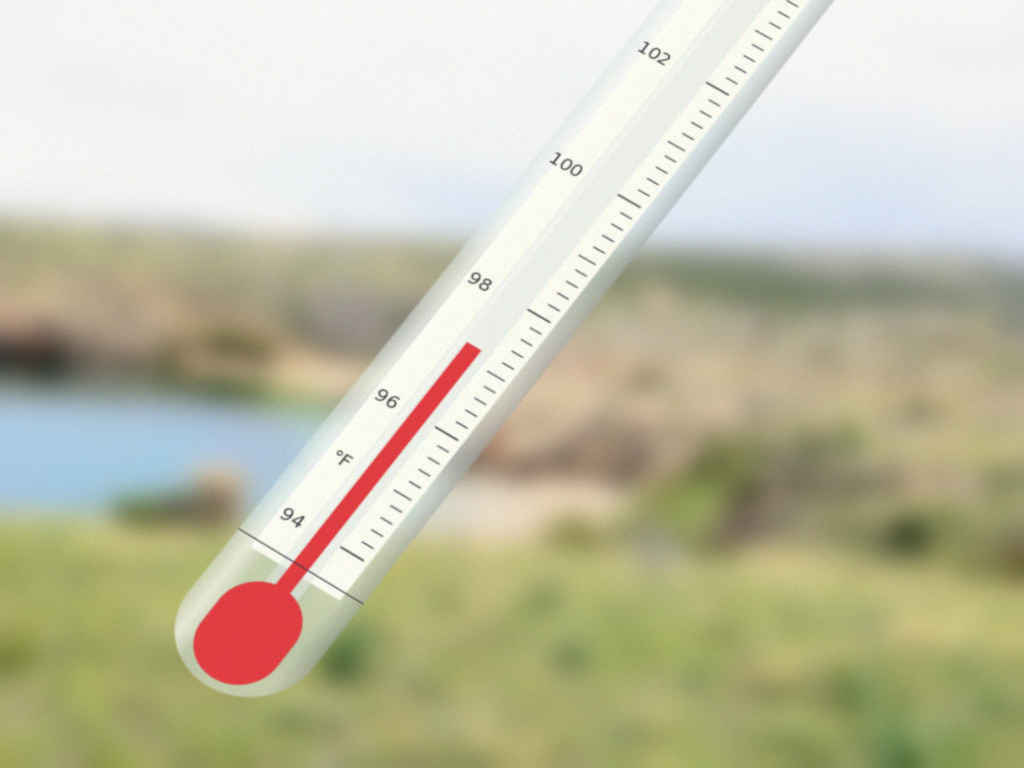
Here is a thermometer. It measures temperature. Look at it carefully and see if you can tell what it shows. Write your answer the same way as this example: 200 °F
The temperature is 97.2 °F
